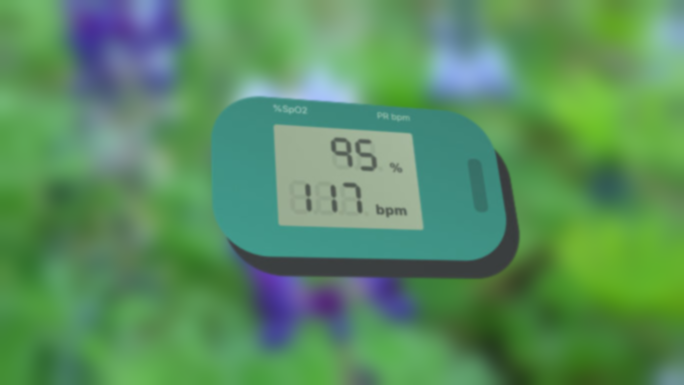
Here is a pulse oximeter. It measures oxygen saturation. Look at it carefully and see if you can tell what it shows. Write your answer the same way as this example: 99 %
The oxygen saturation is 95 %
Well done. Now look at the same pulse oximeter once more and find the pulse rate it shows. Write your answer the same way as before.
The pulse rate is 117 bpm
